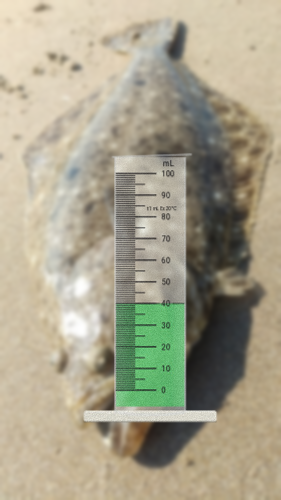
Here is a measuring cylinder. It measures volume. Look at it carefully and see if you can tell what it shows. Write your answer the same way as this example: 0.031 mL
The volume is 40 mL
